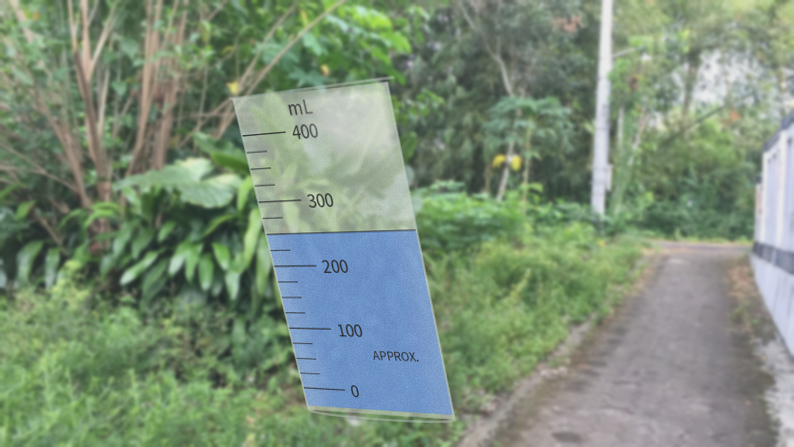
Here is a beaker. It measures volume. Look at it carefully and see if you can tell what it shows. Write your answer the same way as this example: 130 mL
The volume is 250 mL
